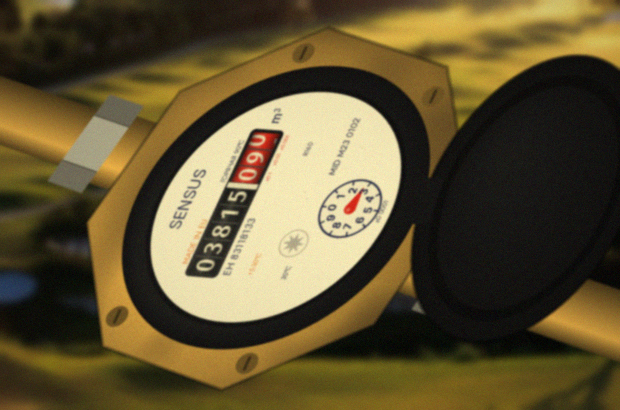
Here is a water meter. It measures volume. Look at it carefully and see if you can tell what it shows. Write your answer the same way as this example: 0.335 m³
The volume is 3815.0902 m³
